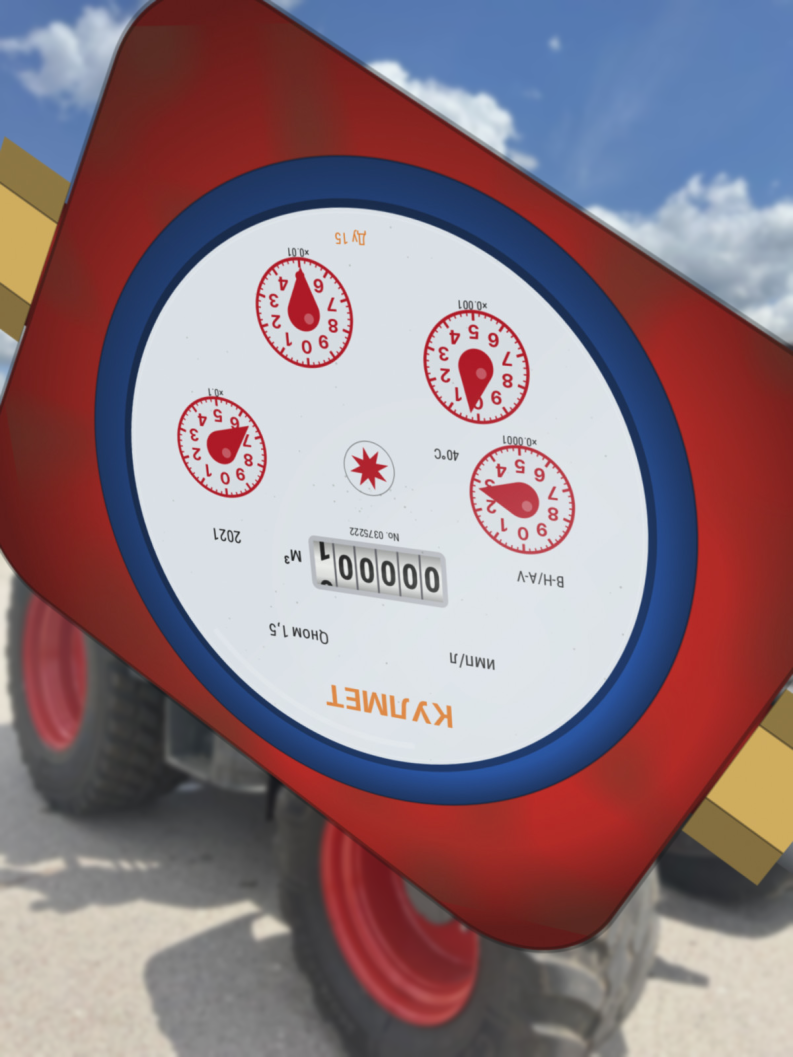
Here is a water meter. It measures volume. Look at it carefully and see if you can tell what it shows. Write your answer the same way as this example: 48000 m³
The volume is 0.6502 m³
